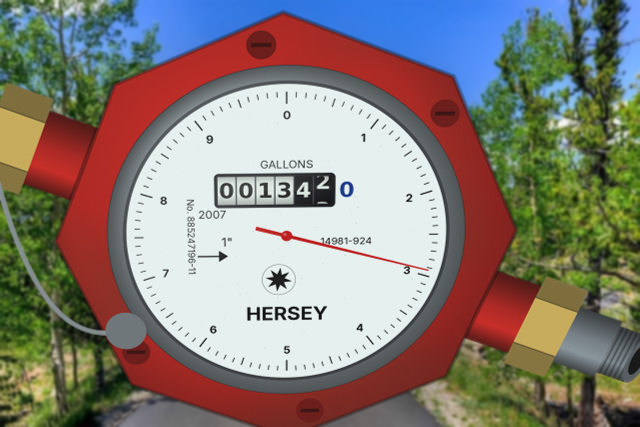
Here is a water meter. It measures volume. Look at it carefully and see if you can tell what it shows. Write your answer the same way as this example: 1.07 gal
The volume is 13422.9 gal
